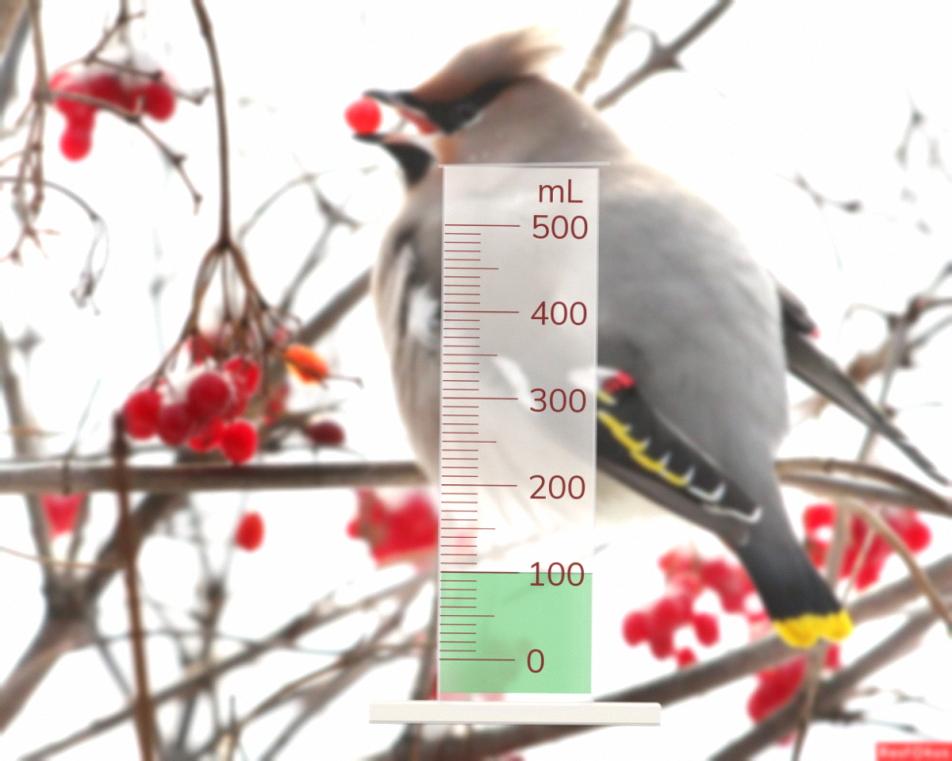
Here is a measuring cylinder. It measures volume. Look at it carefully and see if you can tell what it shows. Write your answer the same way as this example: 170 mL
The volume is 100 mL
